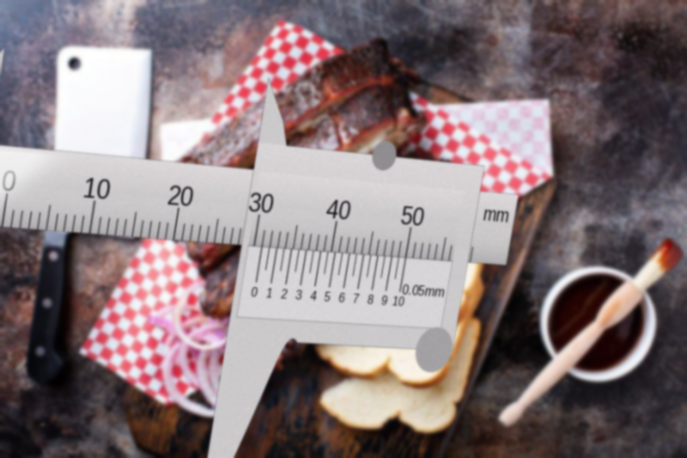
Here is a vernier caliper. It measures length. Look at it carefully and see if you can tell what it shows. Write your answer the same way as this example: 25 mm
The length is 31.0 mm
